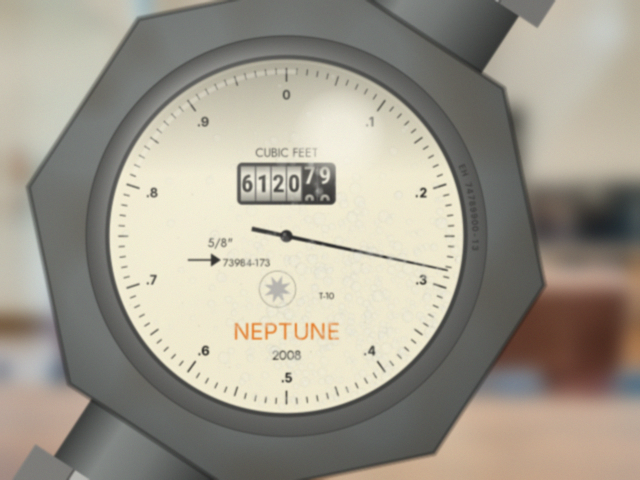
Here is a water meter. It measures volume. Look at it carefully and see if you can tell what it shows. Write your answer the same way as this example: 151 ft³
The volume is 612079.28 ft³
